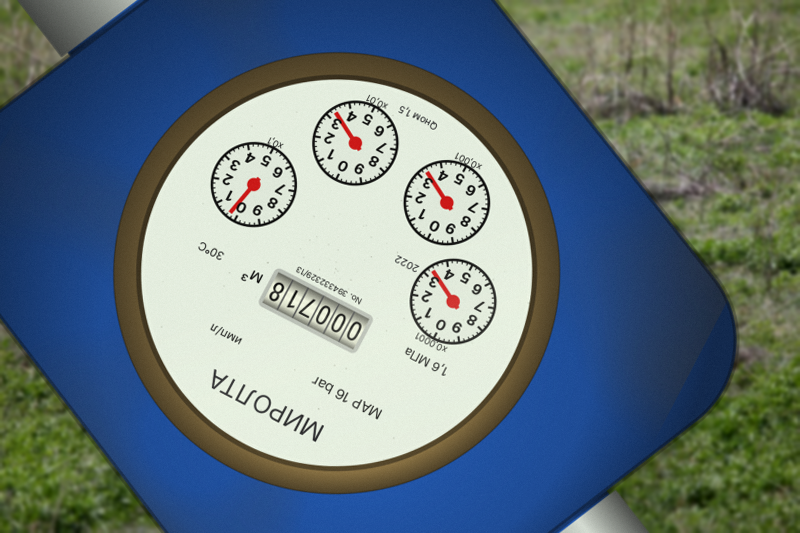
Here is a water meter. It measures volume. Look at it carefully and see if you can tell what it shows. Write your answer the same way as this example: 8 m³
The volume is 718.0333 m³
